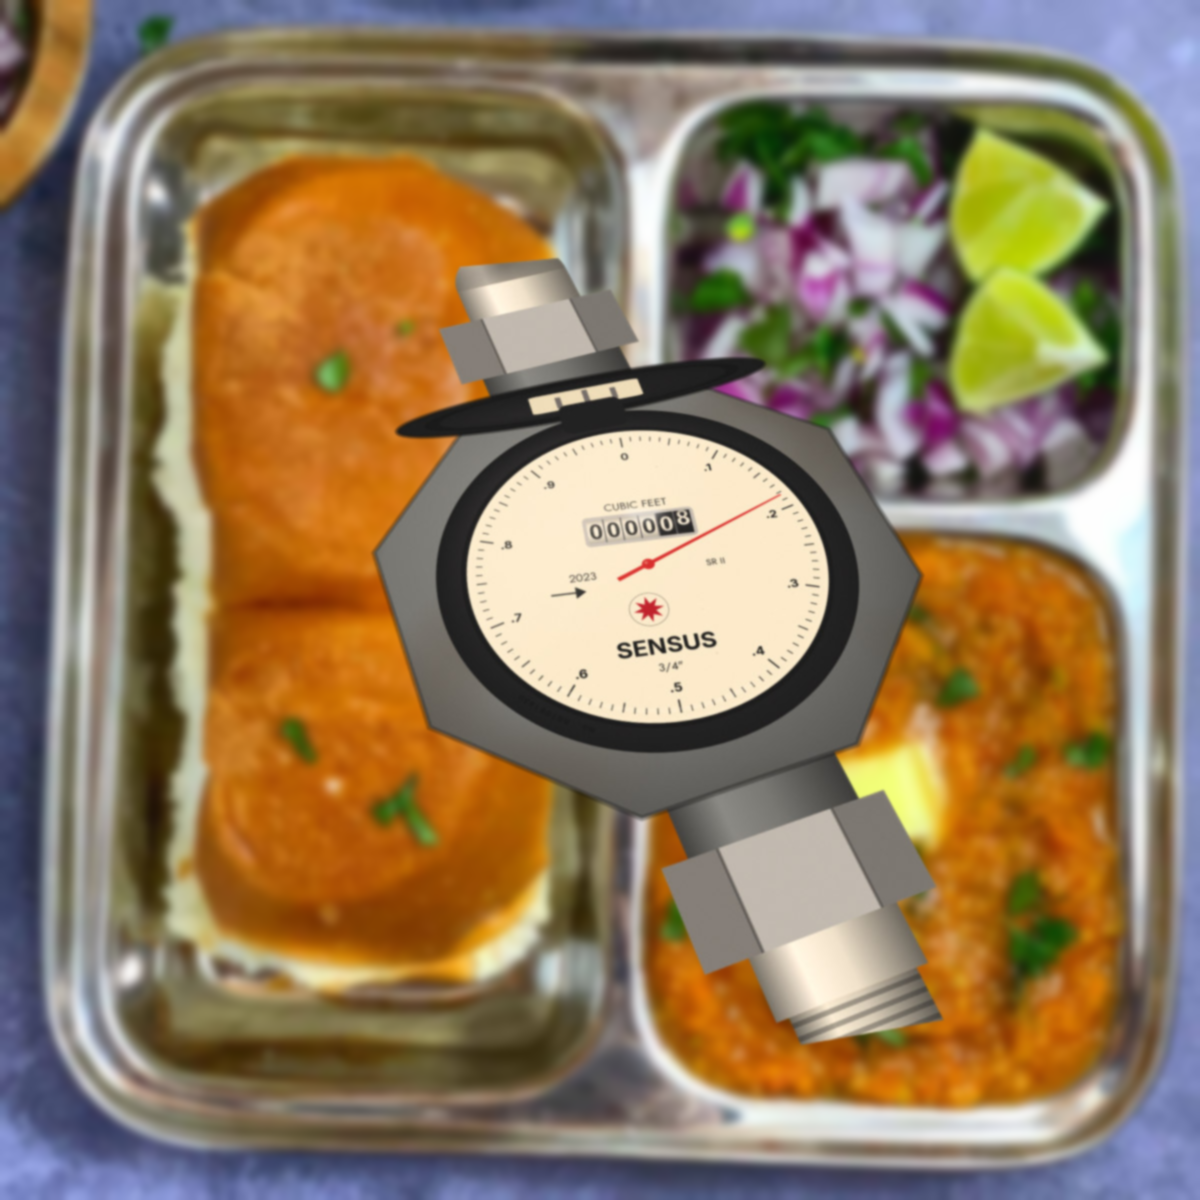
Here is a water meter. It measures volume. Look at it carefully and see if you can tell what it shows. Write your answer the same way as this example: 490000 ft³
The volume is 8.18 ft³
